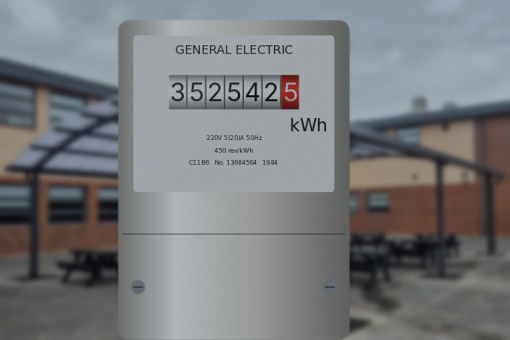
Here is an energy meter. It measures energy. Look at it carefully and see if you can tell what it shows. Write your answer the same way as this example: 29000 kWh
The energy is 352542.5 kWh
